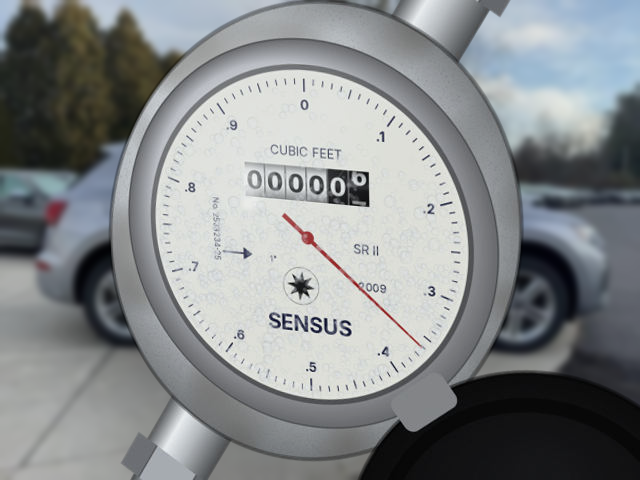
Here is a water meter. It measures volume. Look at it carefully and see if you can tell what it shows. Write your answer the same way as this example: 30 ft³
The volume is 6.36 ft³
